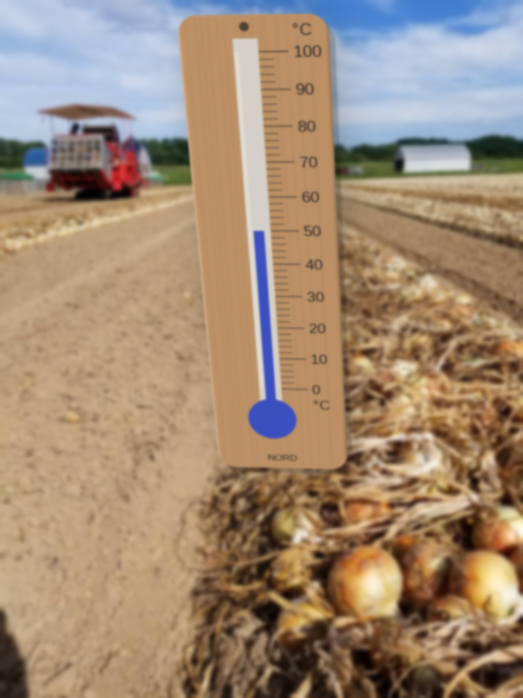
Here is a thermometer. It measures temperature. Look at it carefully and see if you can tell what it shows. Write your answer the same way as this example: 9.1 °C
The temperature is 50 °C
